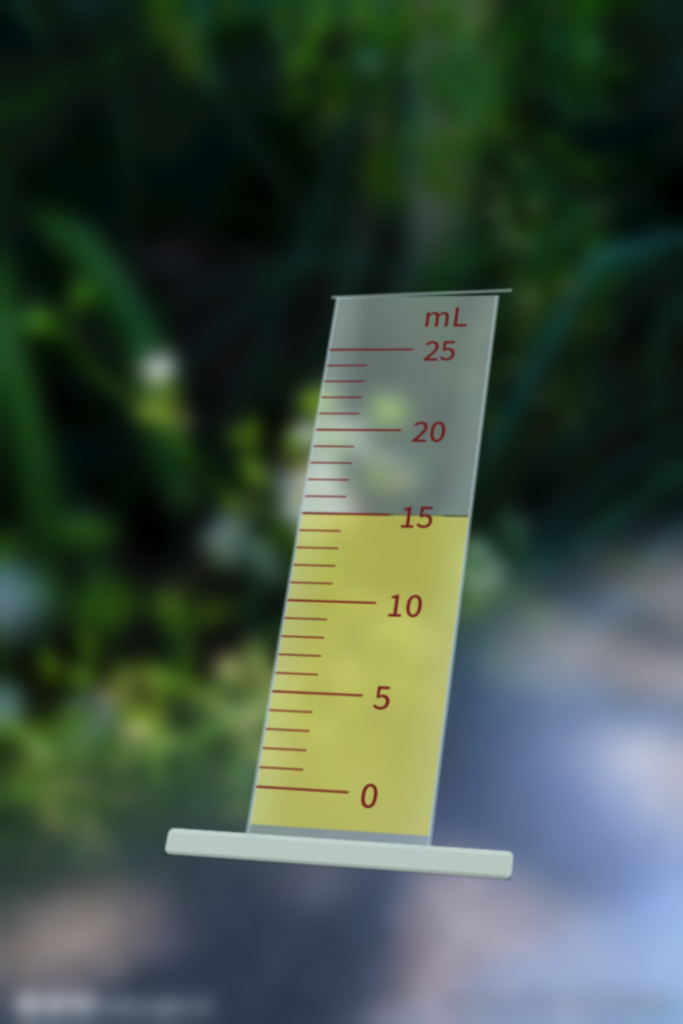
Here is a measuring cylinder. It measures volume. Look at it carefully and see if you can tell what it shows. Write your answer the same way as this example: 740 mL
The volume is 15 mL
